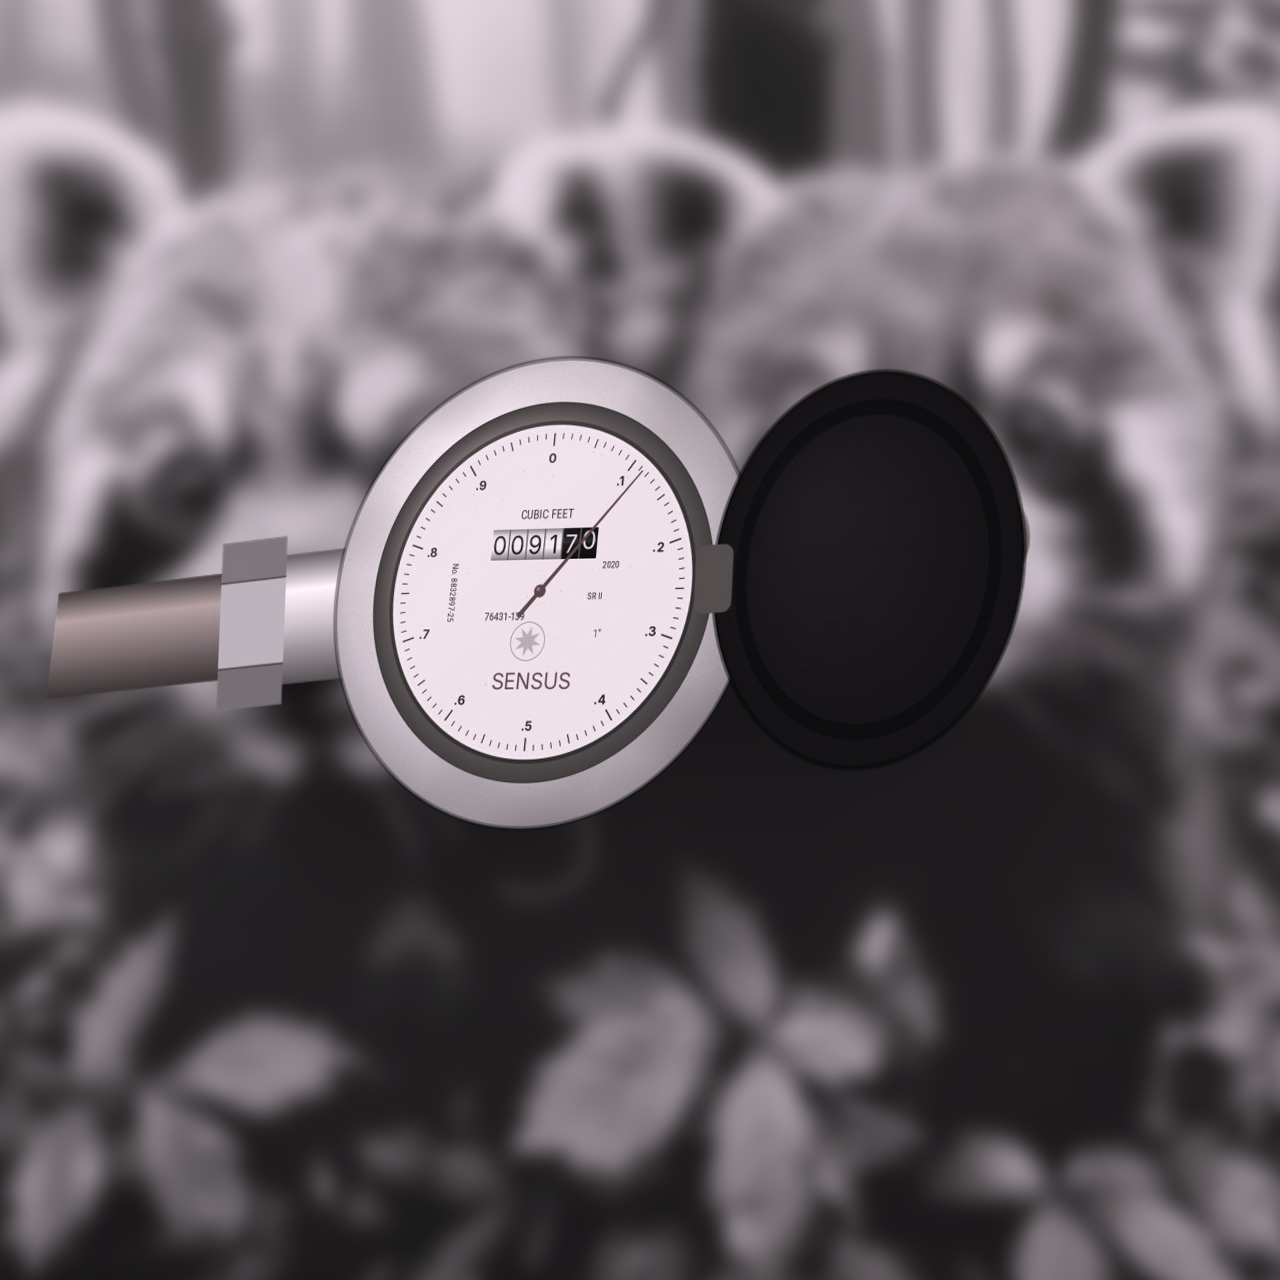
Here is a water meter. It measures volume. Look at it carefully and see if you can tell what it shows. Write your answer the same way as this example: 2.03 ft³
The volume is 9170.11 ft³
